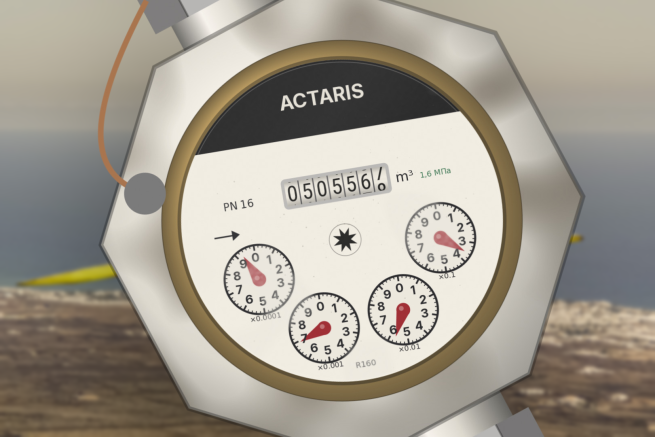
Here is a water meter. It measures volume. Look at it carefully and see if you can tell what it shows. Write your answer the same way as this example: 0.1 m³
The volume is 505567.3569 m³
